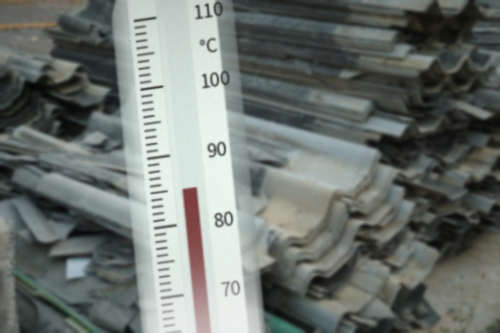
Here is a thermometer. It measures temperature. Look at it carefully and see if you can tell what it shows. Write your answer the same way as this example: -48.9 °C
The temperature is 85 °C
